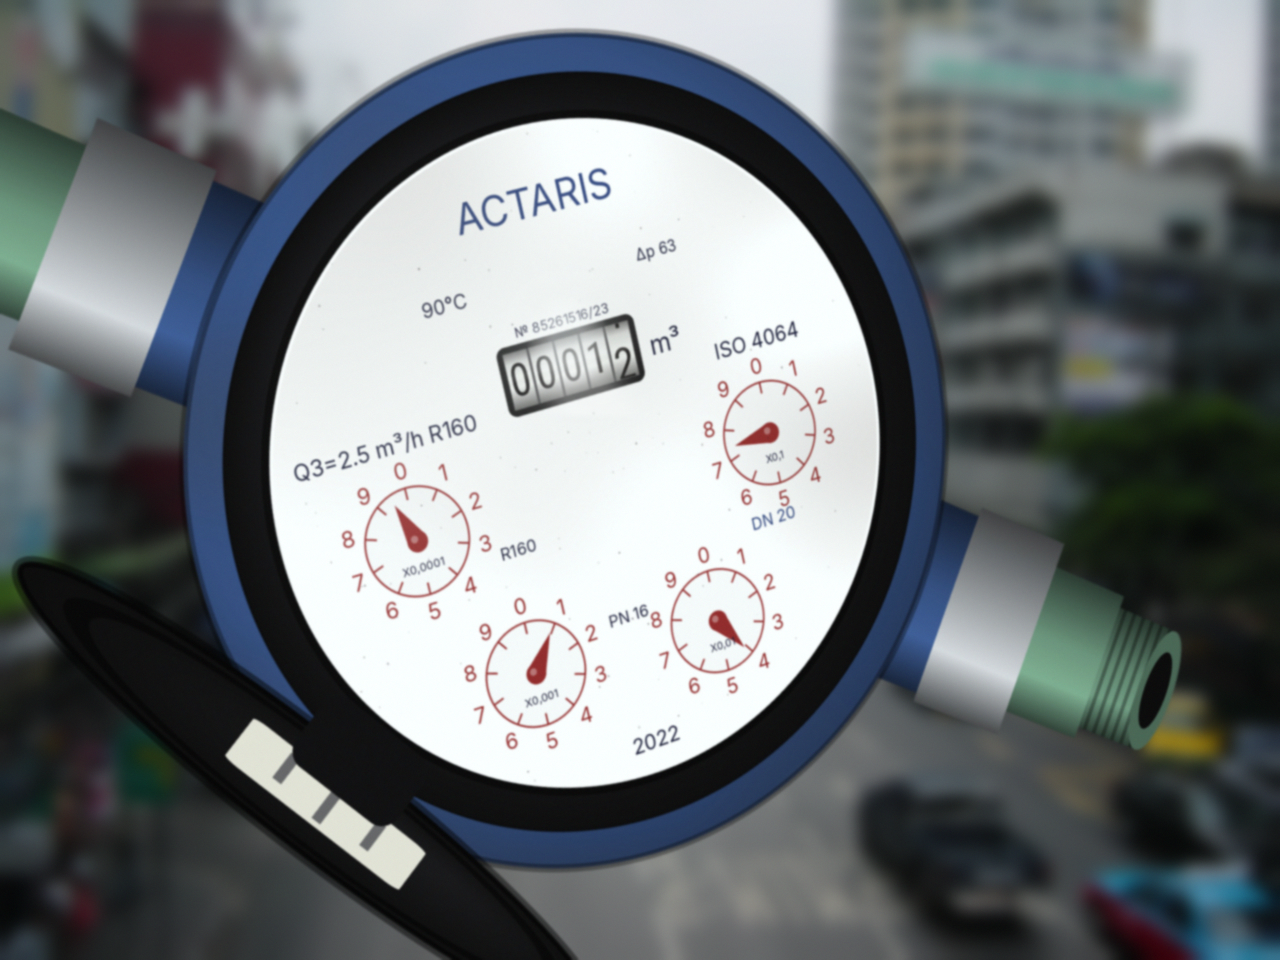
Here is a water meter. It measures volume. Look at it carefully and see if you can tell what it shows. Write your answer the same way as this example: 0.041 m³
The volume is 11.7409 m³
